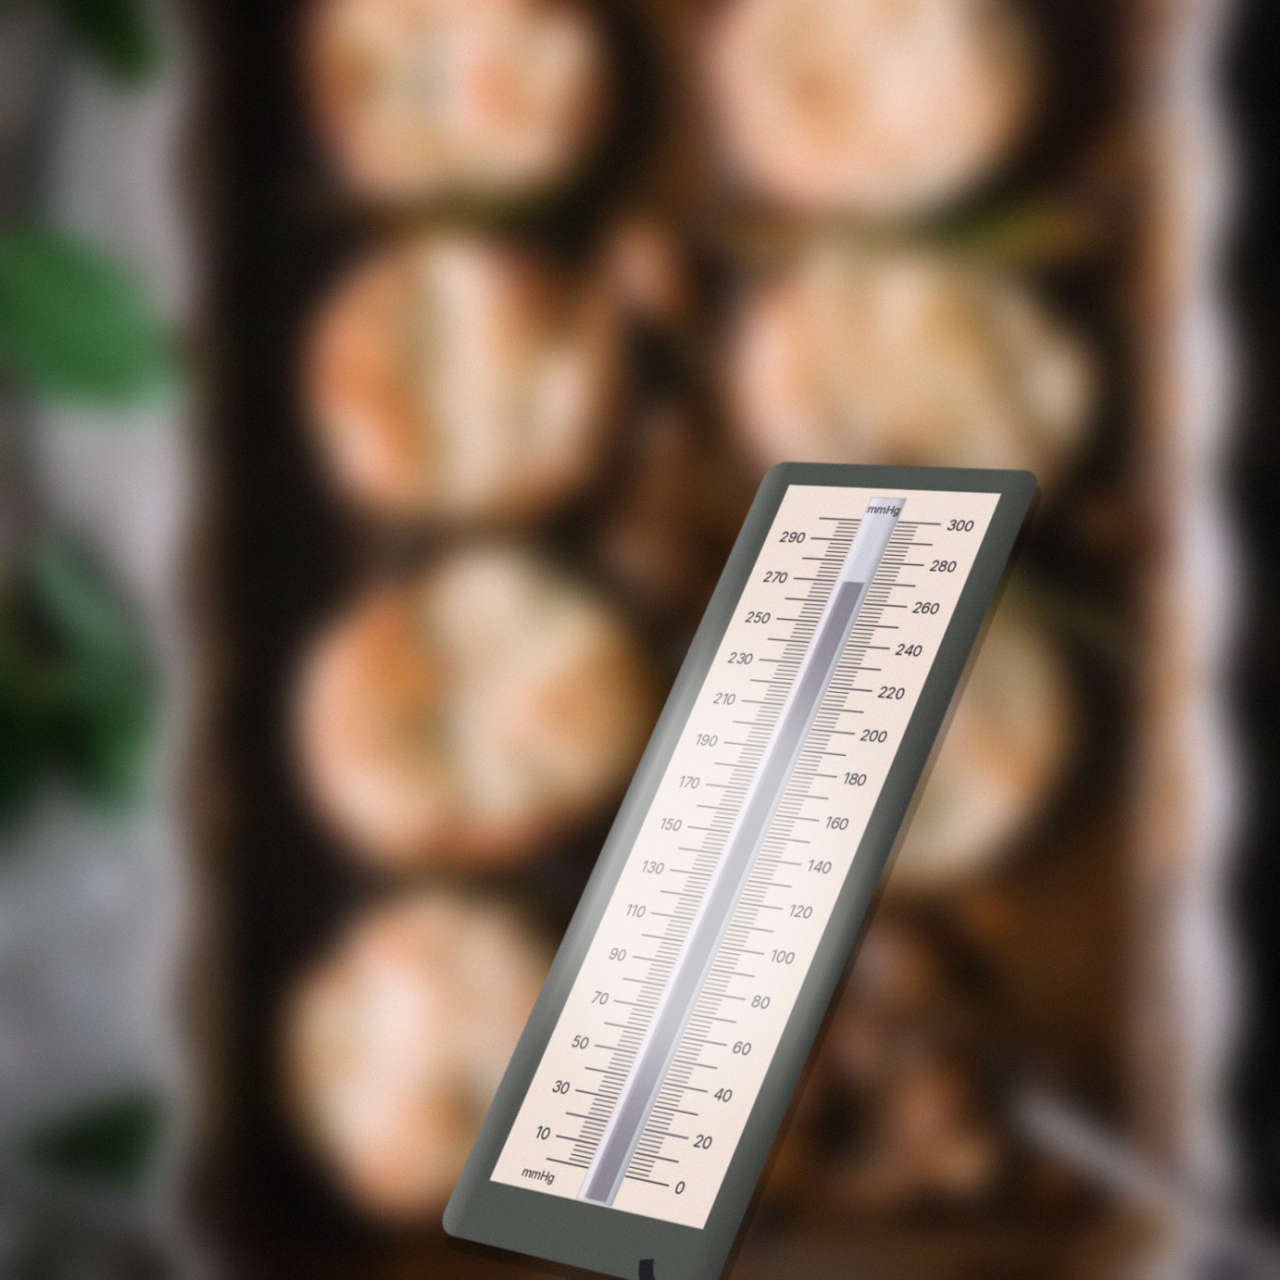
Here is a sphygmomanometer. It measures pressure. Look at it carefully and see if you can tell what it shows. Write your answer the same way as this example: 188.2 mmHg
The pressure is 270 mmHg
